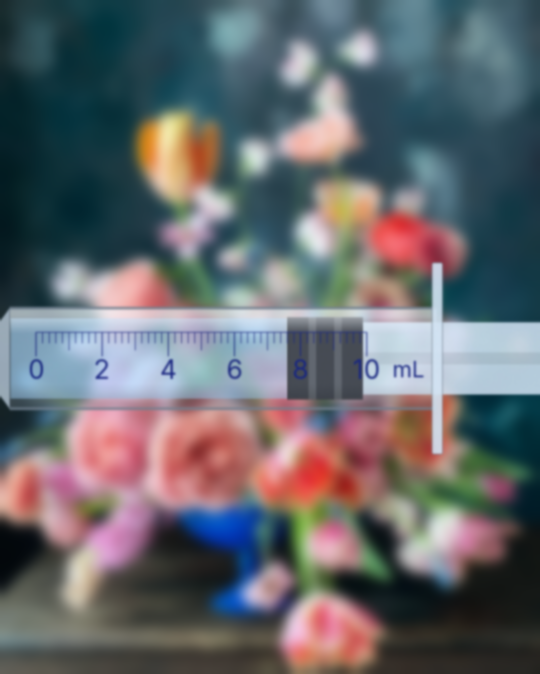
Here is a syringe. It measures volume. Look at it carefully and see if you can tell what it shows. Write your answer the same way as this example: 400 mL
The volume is 7.6 mL
